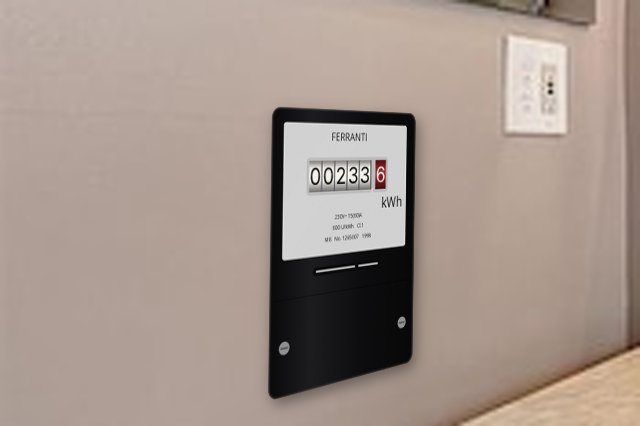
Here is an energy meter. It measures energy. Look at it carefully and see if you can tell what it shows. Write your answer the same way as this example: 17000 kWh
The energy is 233.6 kWh
